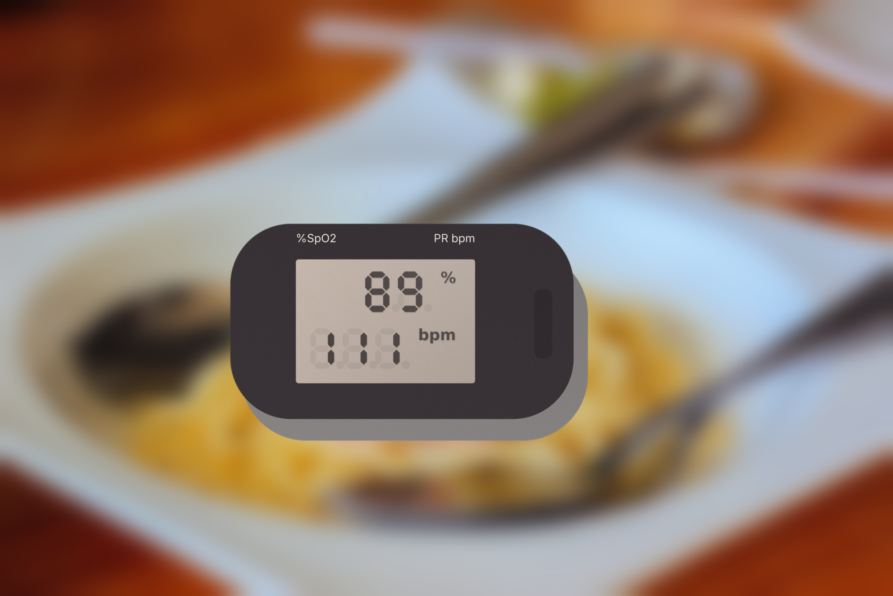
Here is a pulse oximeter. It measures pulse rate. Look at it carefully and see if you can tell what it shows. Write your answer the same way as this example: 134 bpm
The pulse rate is 111 bpm
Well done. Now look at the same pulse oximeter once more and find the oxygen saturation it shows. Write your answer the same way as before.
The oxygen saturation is 89 %
